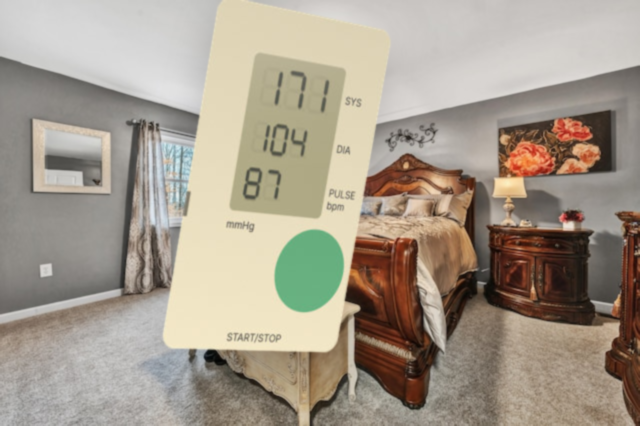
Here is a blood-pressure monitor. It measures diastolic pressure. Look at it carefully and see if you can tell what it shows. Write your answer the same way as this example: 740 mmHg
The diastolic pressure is 104 mmHg
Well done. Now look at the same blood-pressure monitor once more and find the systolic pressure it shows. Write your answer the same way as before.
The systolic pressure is 171 mmHg
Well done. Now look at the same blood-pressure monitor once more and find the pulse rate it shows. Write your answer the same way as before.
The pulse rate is 87 bpm
